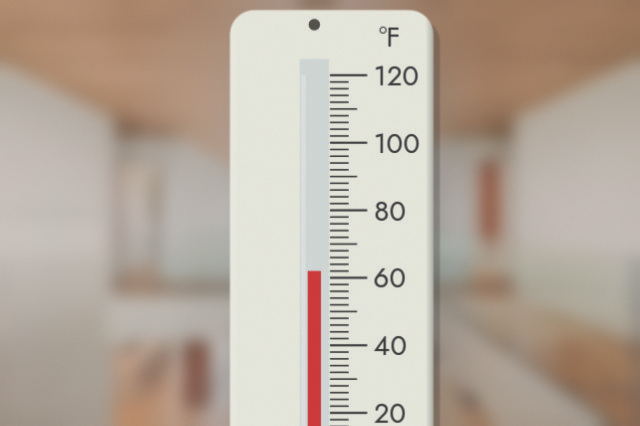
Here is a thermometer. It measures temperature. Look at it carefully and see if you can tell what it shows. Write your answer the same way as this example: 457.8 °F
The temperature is 62 °F
